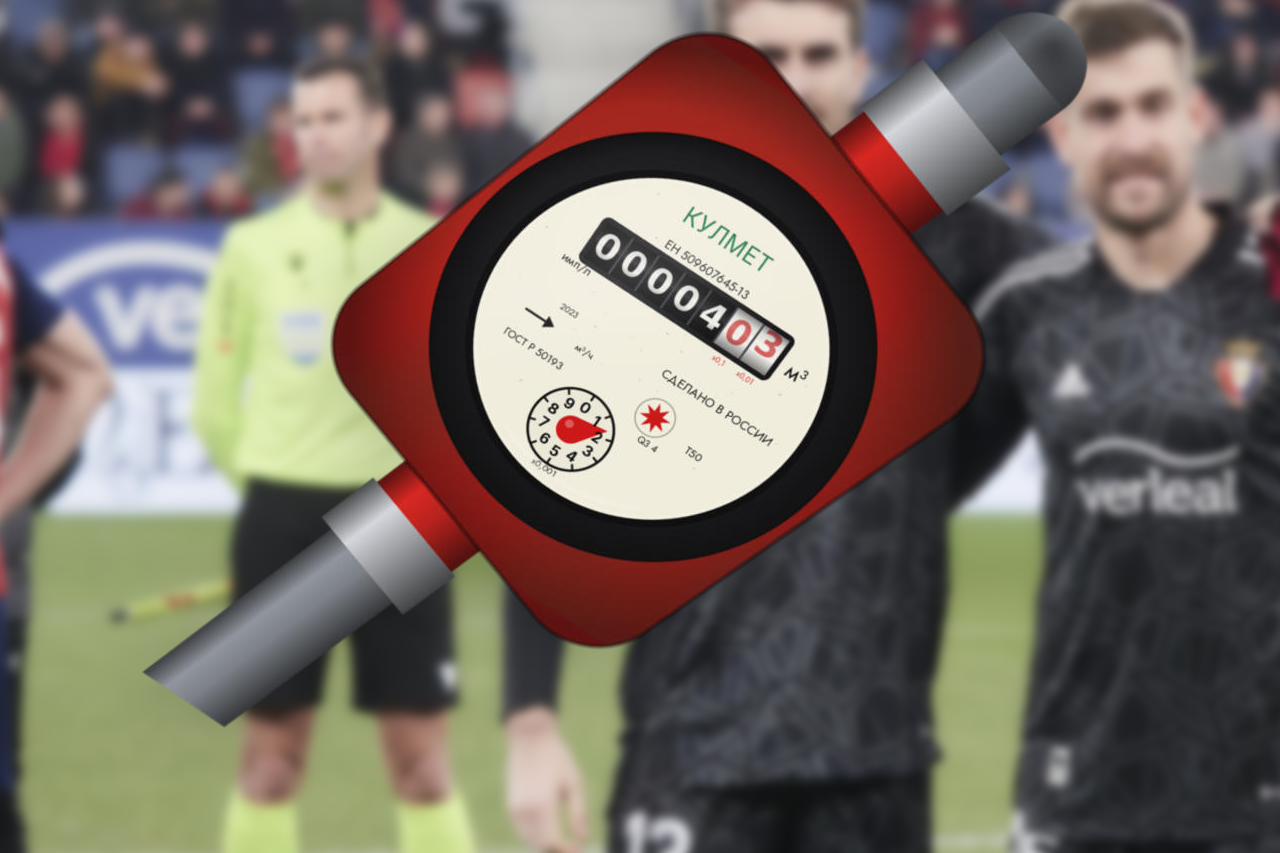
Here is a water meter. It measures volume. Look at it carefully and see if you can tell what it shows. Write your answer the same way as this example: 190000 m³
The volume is 4.031 m³
